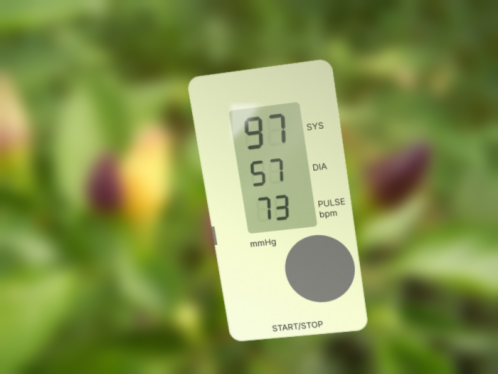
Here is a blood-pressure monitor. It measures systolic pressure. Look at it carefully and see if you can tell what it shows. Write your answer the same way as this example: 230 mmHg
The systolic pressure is 97 mmHg
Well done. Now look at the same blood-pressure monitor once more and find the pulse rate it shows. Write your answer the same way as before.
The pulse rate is 73 bpm
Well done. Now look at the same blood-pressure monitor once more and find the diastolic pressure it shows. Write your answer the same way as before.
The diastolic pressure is 57 mmHg
